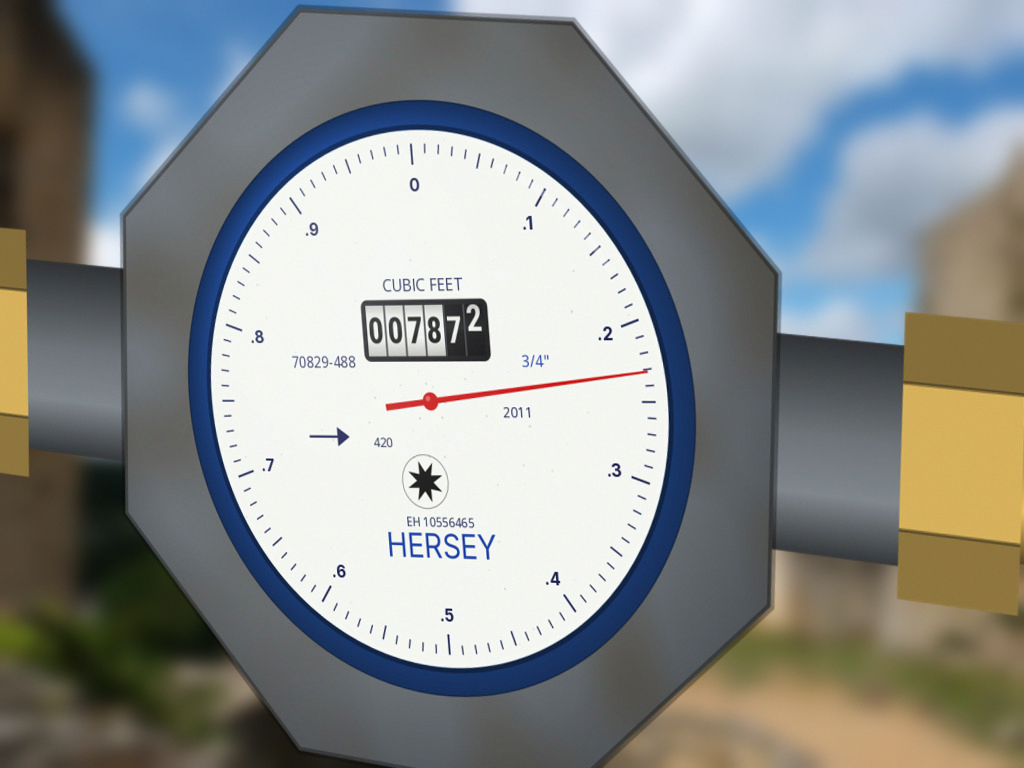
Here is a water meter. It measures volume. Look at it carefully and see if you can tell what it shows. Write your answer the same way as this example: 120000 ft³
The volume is 7872.23 ft³
